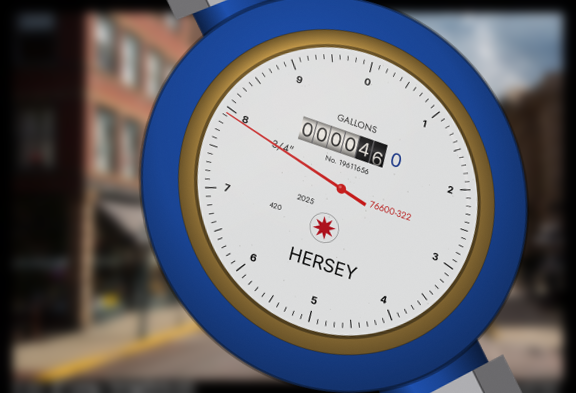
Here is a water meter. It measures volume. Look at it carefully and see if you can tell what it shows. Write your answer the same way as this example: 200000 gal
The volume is 457.9 gal
